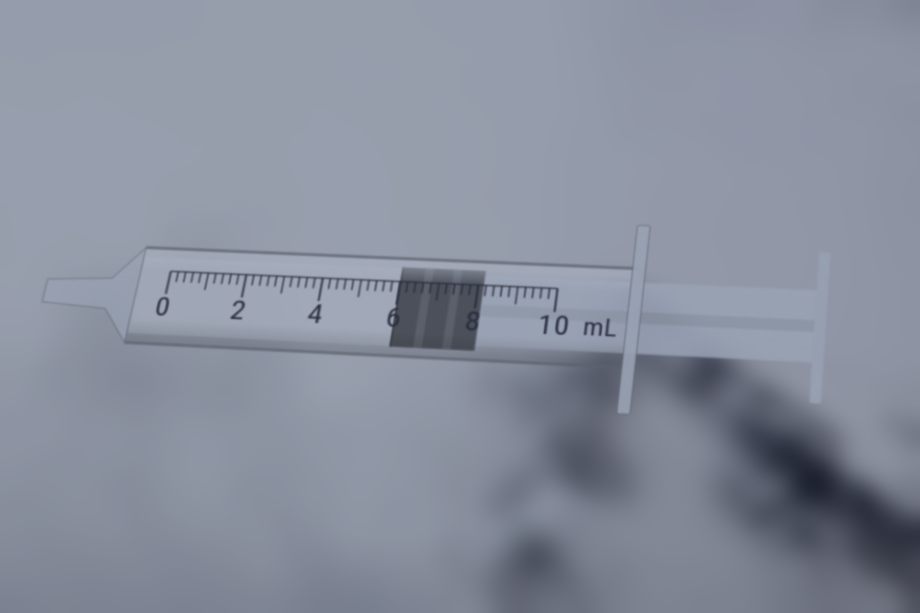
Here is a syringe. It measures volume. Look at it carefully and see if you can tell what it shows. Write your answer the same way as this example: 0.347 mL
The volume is 6 mL
